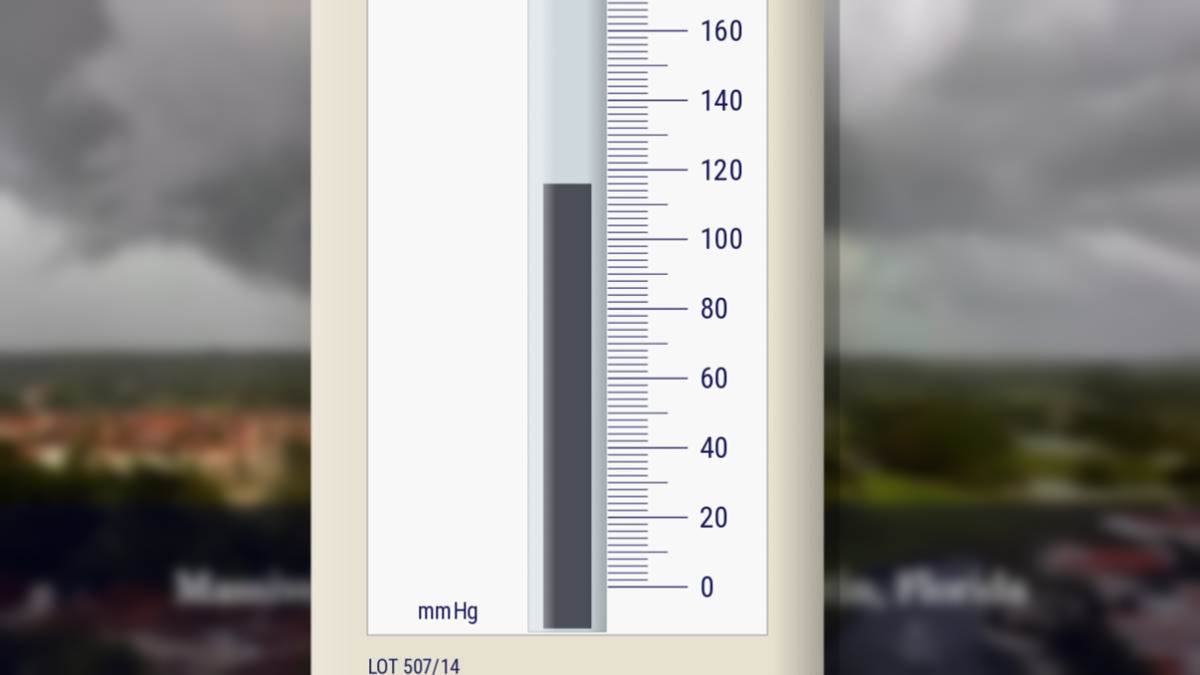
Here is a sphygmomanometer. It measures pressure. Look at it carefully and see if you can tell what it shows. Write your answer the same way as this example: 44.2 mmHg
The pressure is 116 mmHg
